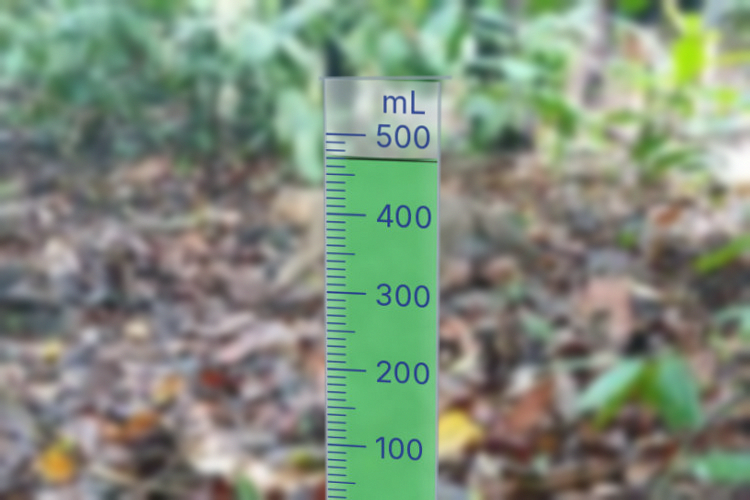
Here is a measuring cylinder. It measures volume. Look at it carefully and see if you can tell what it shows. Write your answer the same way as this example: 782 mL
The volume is 470 mL
